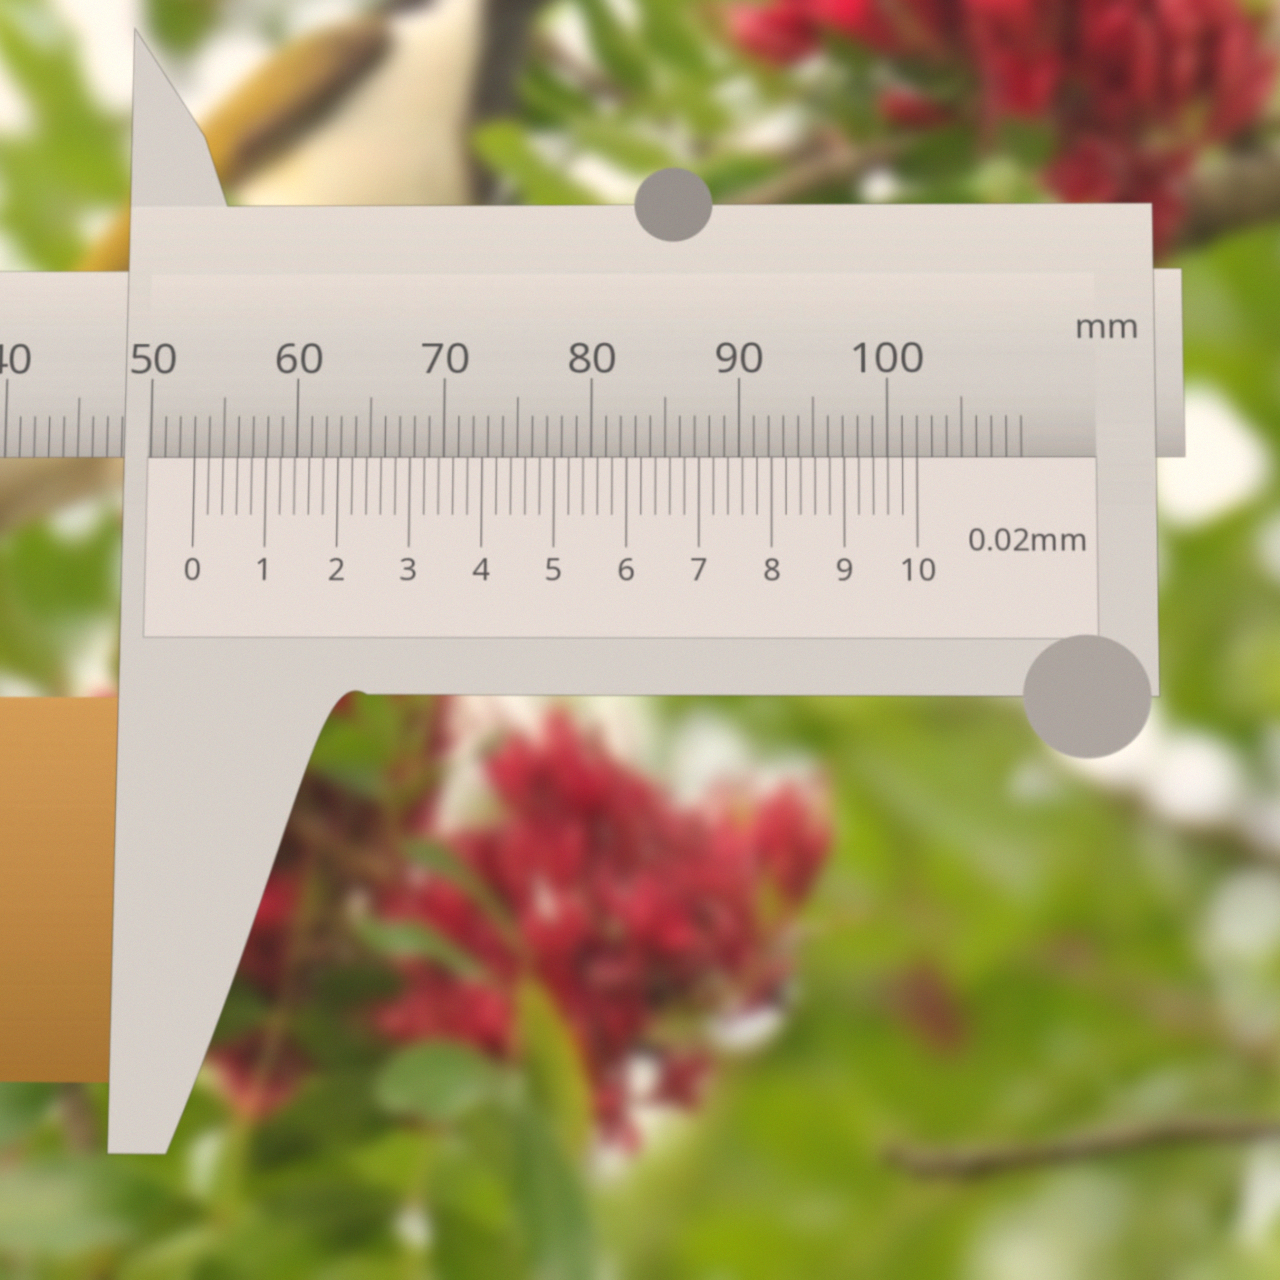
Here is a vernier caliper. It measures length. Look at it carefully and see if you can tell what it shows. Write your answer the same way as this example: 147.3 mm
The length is 53.0 mm
